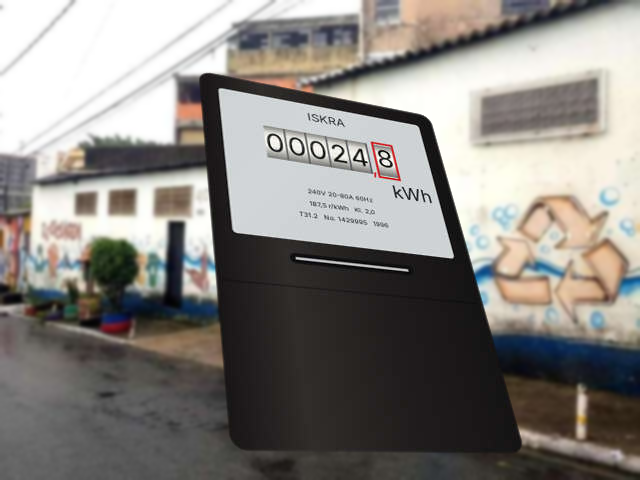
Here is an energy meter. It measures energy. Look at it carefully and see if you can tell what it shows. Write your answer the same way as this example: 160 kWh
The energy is 24.8 kWh
